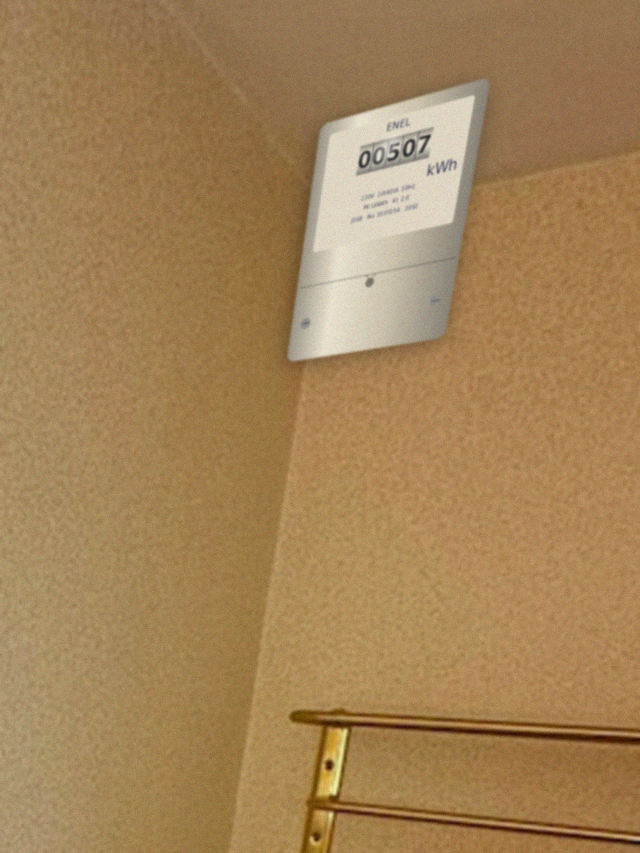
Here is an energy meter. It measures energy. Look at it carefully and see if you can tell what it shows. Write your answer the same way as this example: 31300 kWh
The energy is 507 kWh
